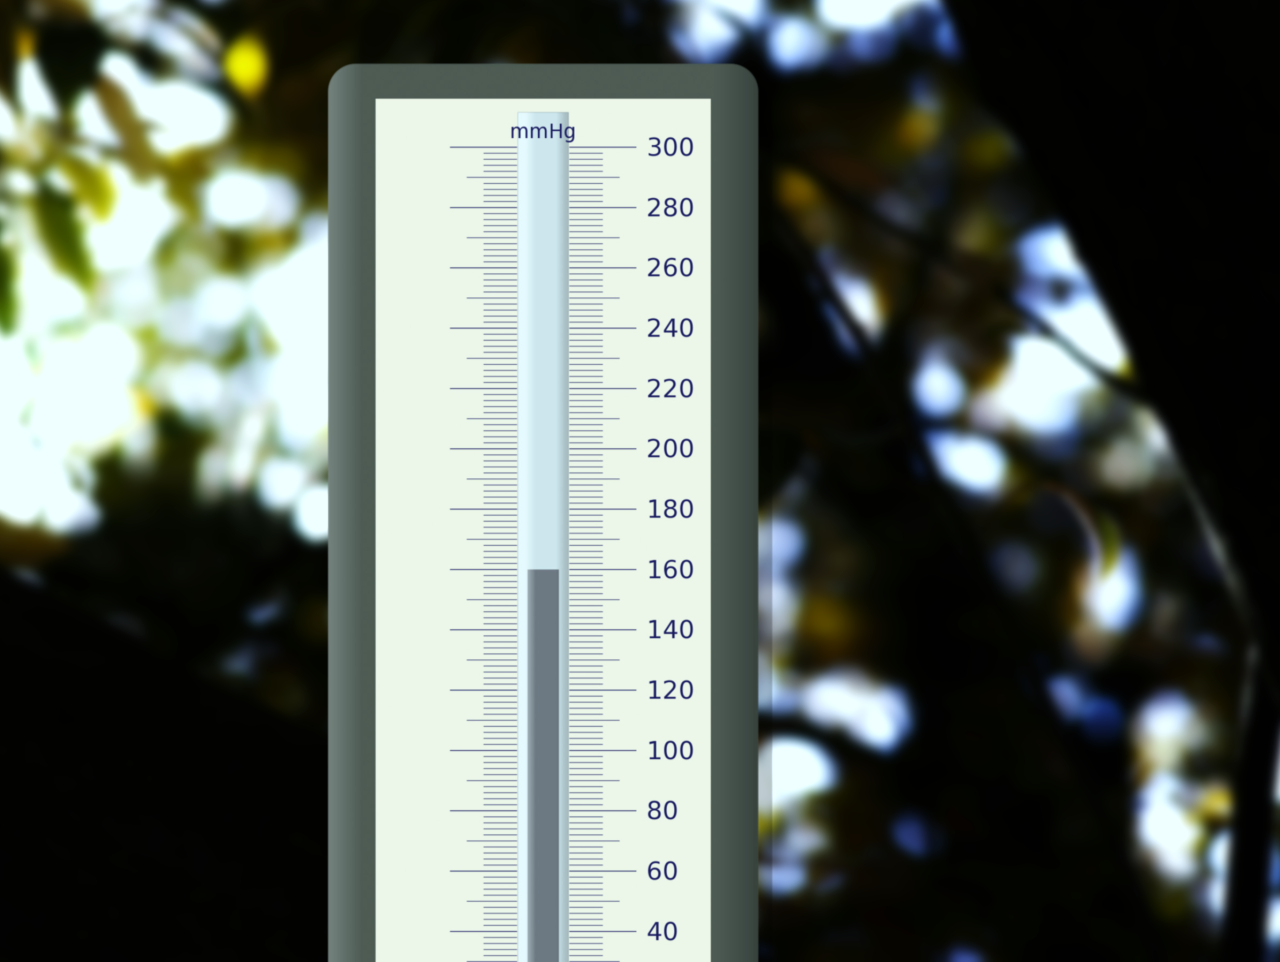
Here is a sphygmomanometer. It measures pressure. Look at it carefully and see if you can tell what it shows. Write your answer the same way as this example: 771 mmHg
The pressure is 160 mmHg
